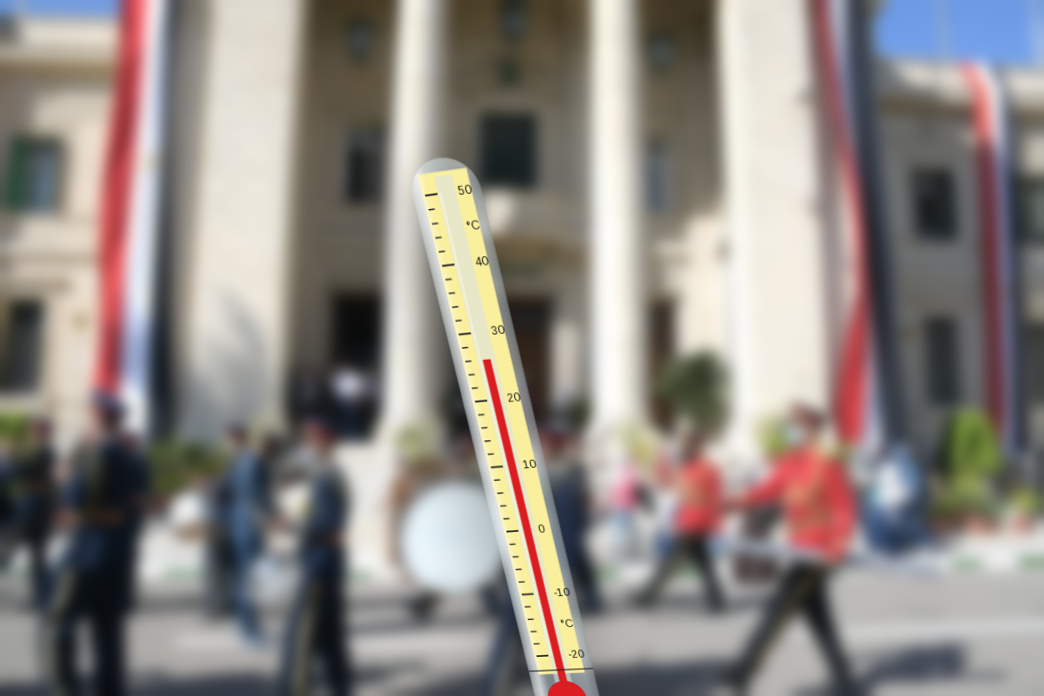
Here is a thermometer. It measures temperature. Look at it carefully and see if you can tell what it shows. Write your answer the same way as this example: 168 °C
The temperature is 26 °C
